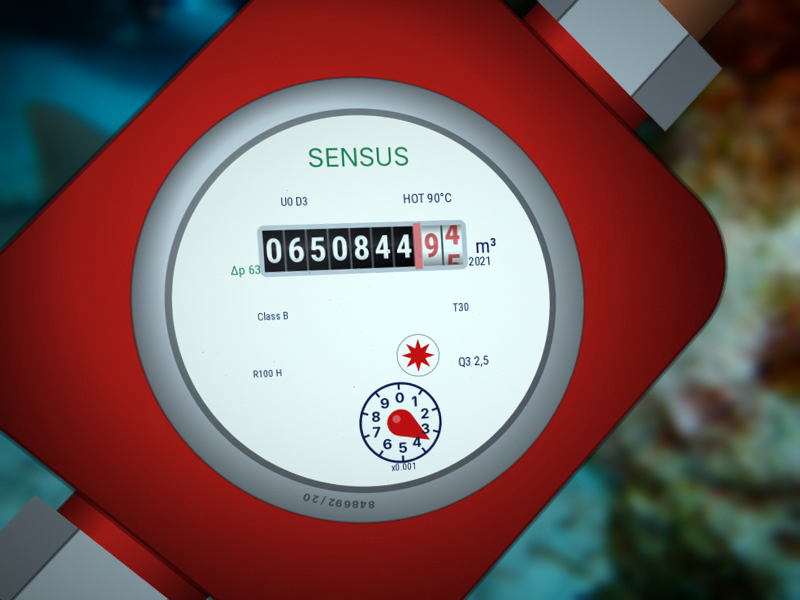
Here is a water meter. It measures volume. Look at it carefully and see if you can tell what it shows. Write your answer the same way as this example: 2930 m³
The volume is 650844.943 m³
